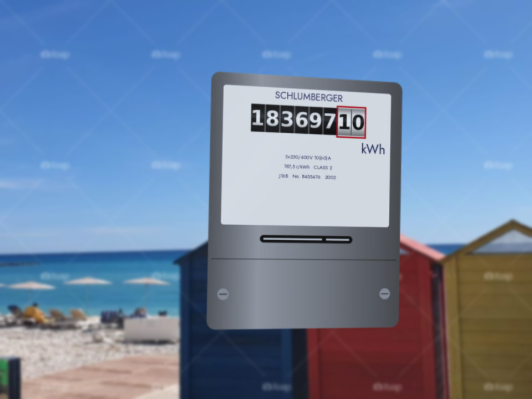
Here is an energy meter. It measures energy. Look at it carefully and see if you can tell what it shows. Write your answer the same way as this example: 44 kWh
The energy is 183697.10 kWh
